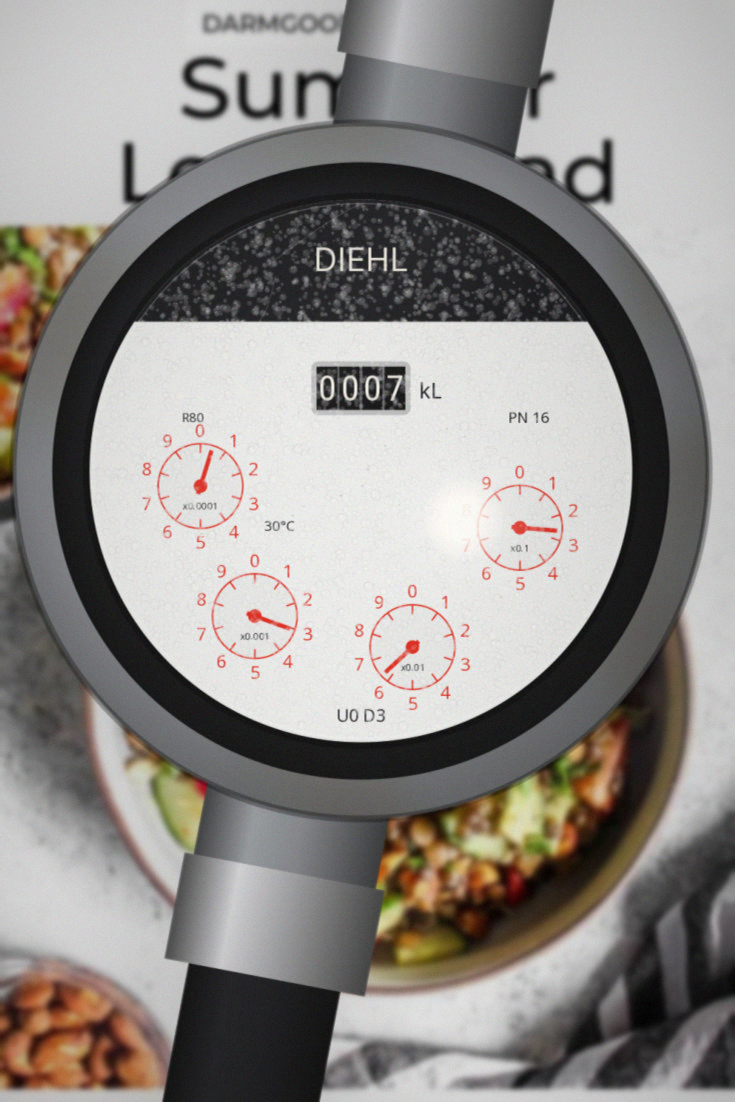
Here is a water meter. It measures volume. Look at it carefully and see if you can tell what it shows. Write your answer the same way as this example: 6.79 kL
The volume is 7.2630 kL
